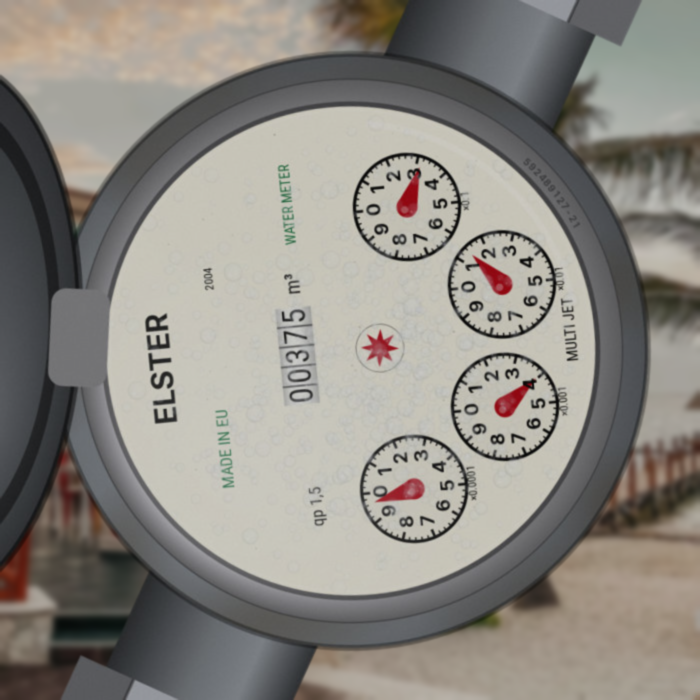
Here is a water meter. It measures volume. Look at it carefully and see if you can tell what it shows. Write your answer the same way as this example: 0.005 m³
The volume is 375.3139 m³
